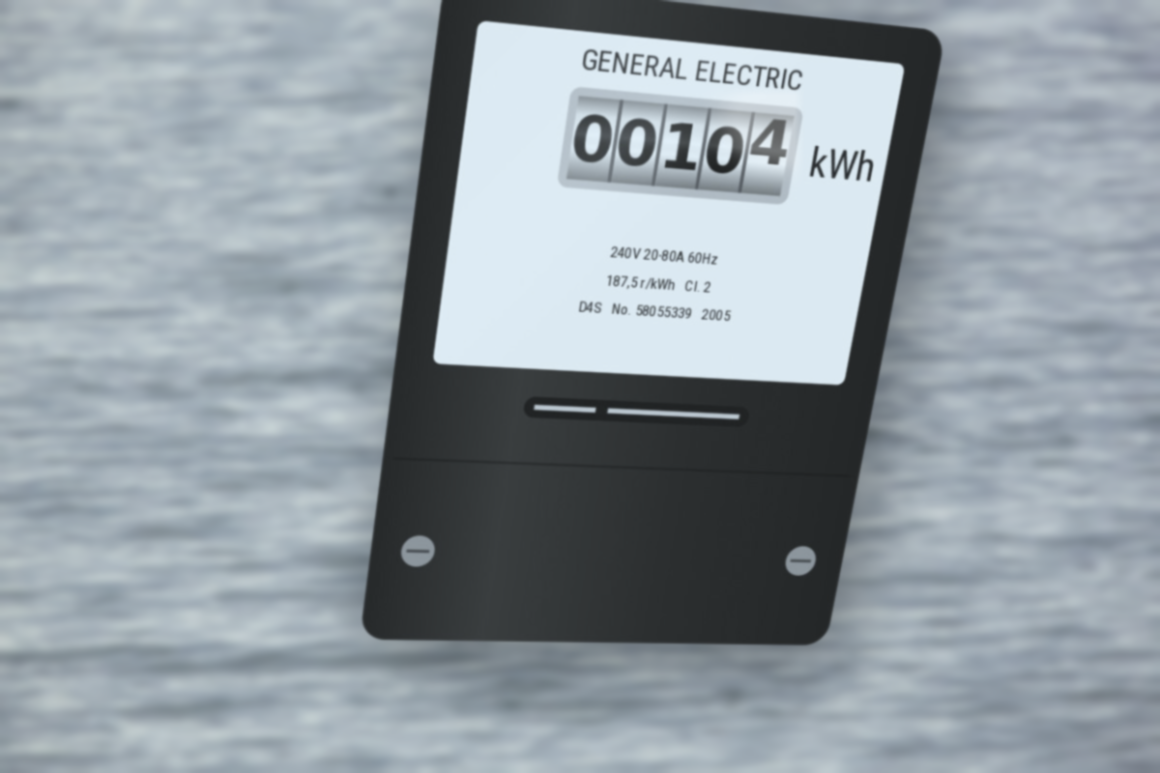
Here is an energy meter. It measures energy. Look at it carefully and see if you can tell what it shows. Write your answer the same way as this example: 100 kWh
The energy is 104 kWh
